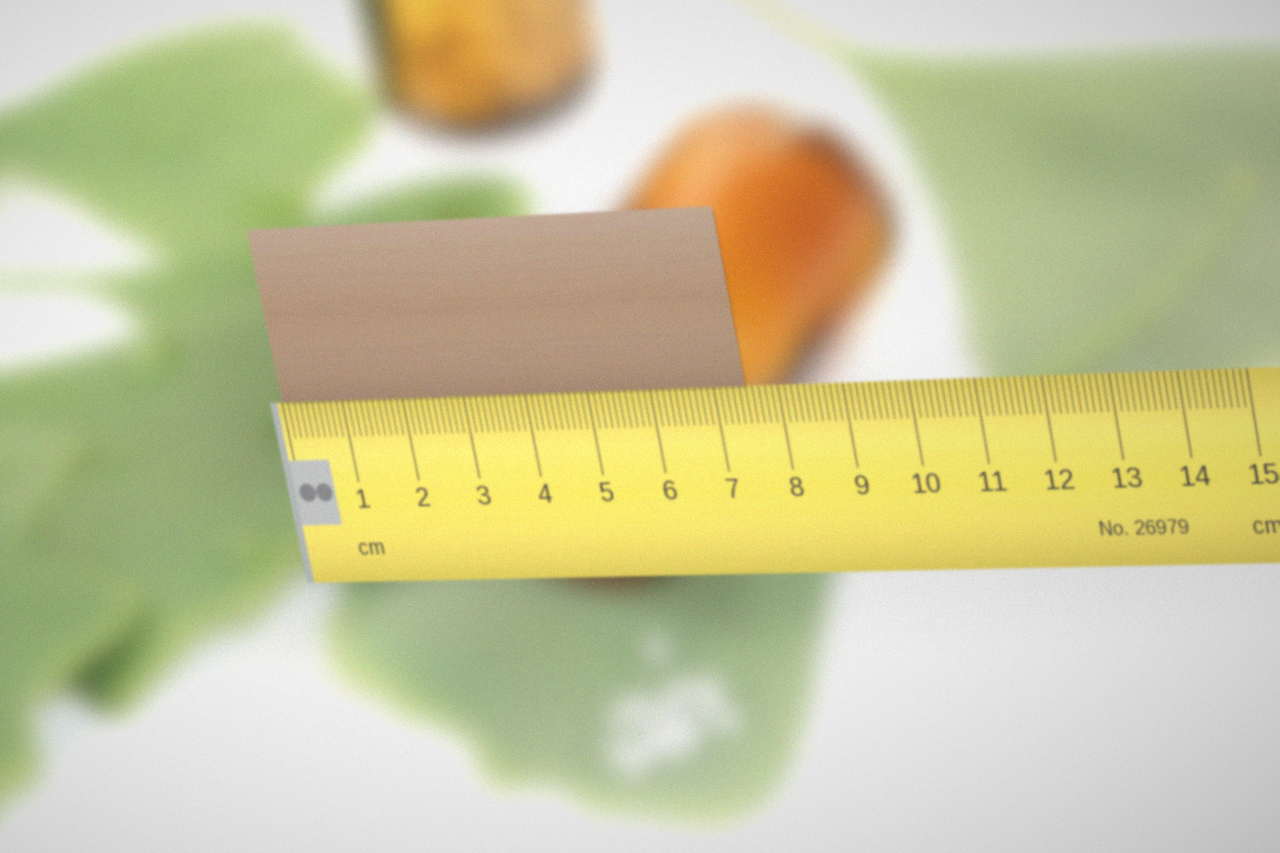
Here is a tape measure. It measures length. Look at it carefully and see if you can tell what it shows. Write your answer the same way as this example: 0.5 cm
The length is 7.5 cm
